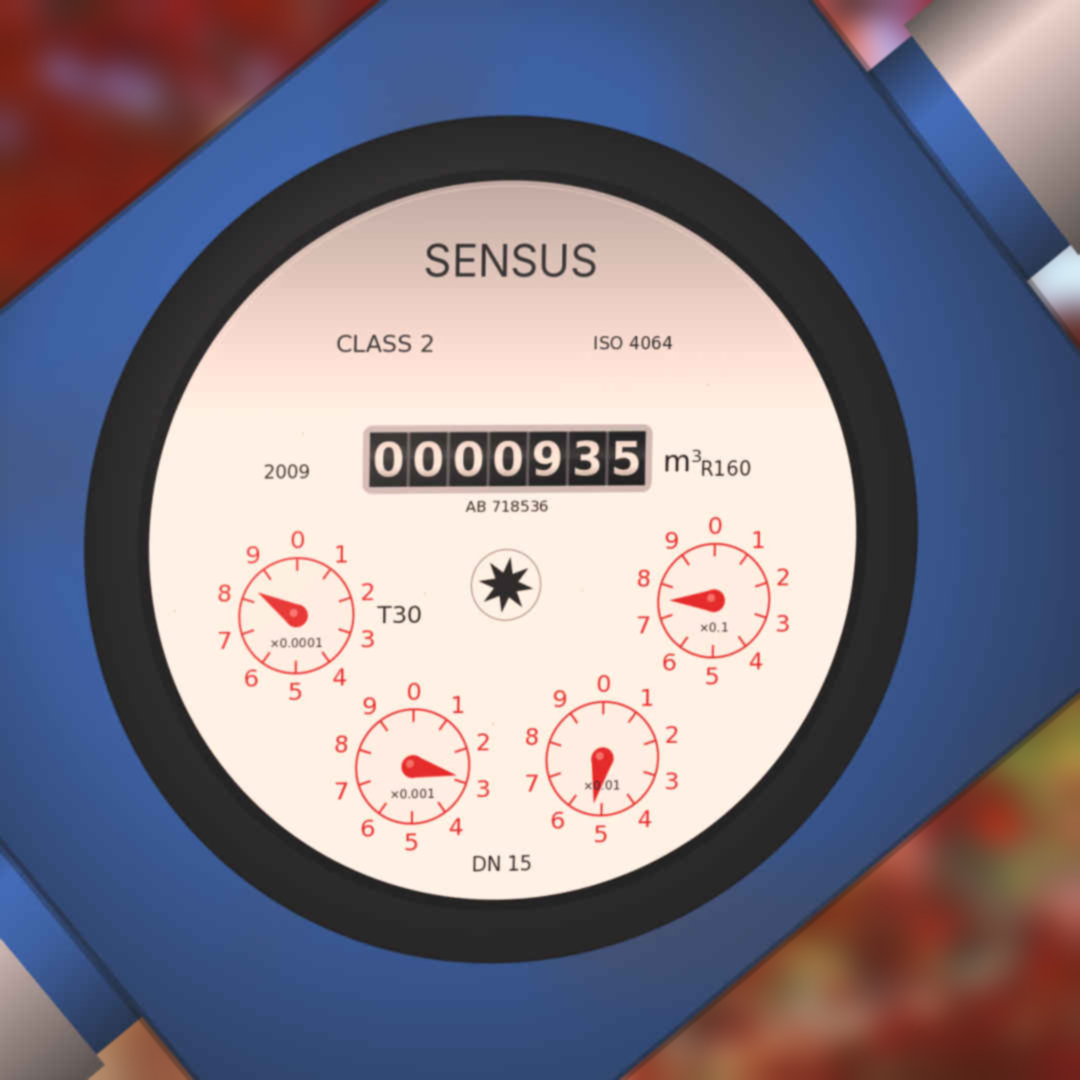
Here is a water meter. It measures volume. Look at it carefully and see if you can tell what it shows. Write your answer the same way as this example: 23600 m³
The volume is 935.7528 m³
